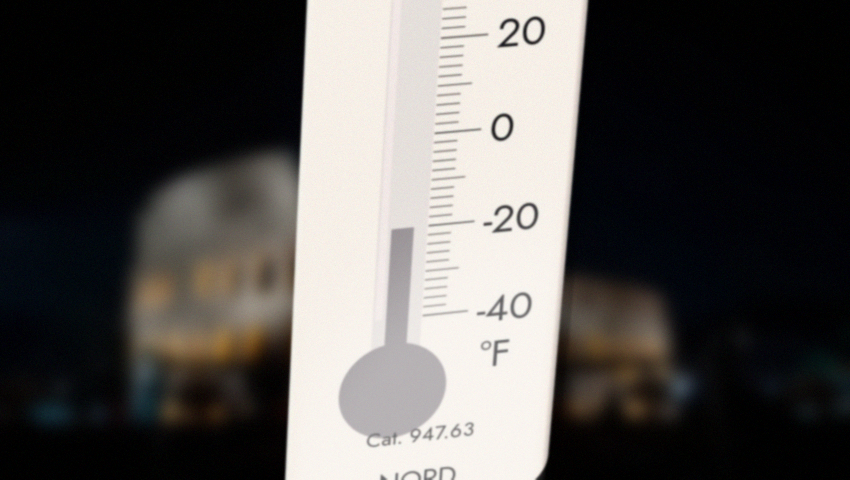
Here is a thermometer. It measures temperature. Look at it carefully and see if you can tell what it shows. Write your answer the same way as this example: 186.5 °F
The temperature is -20 °F
